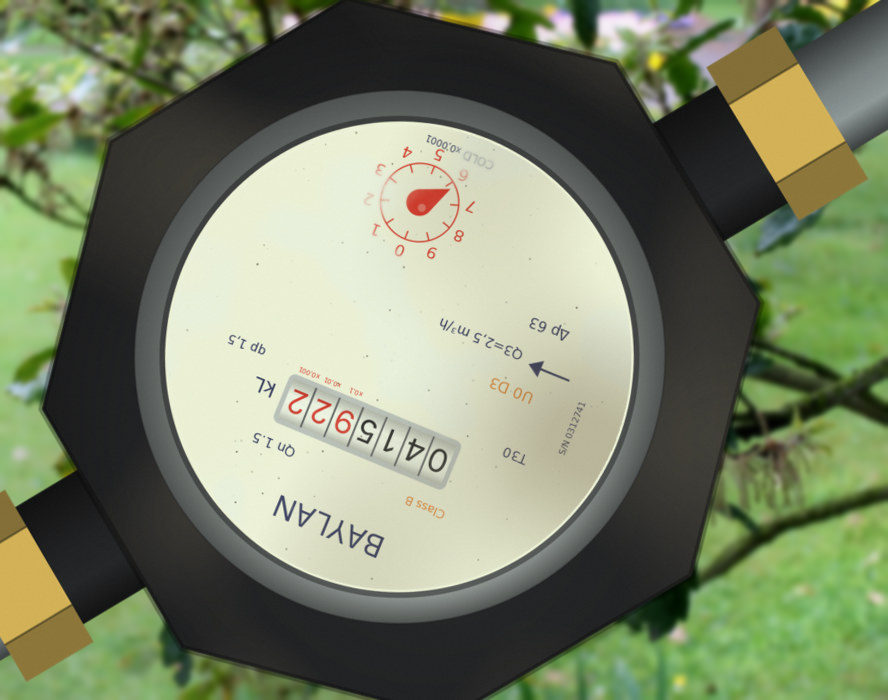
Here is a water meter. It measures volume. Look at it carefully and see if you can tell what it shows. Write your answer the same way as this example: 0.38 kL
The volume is 415.9226 kL
